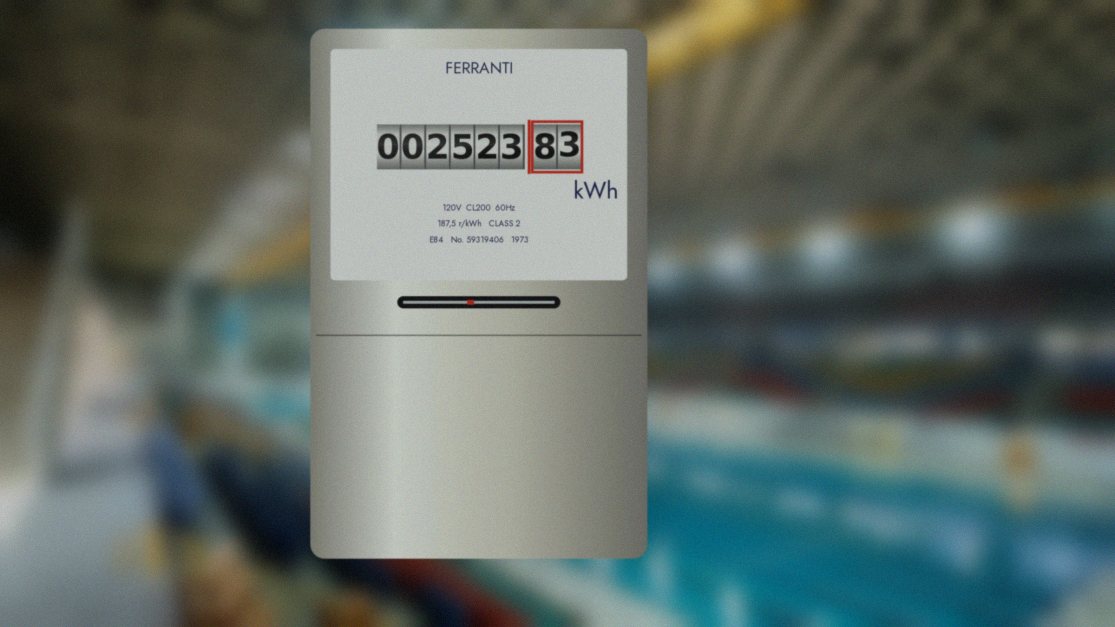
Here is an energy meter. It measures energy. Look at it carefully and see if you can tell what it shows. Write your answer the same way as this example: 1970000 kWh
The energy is 2523.83 kWh
